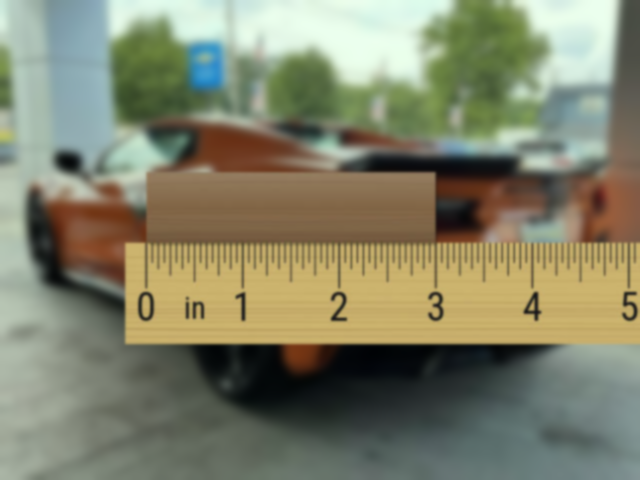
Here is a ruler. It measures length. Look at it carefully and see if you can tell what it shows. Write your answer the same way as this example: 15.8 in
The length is 3 in
